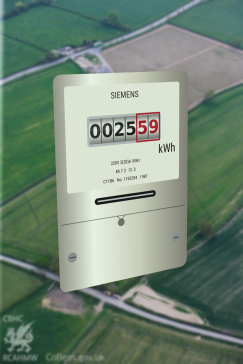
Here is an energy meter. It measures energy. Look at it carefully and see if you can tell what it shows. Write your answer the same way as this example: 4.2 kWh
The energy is 25.59 kWh
